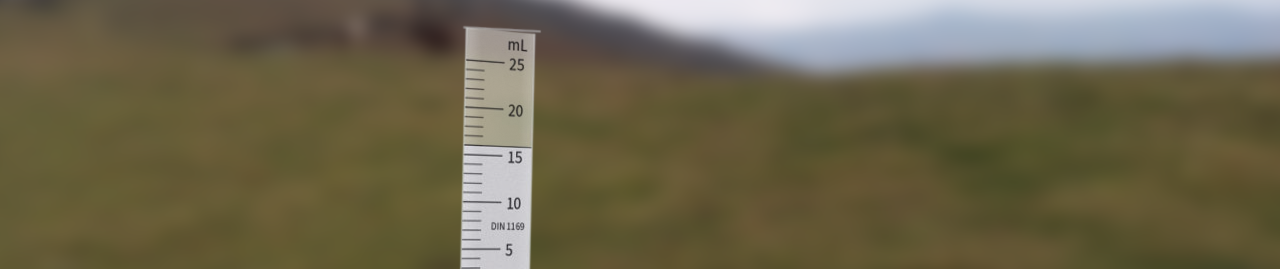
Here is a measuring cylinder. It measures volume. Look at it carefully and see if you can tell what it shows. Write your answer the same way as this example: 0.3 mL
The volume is 16 mL
